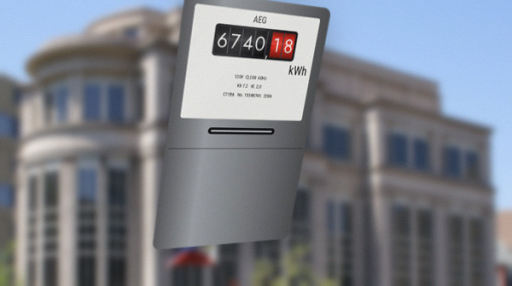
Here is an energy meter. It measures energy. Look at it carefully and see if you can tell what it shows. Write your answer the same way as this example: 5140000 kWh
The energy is 6740.18 kWh
